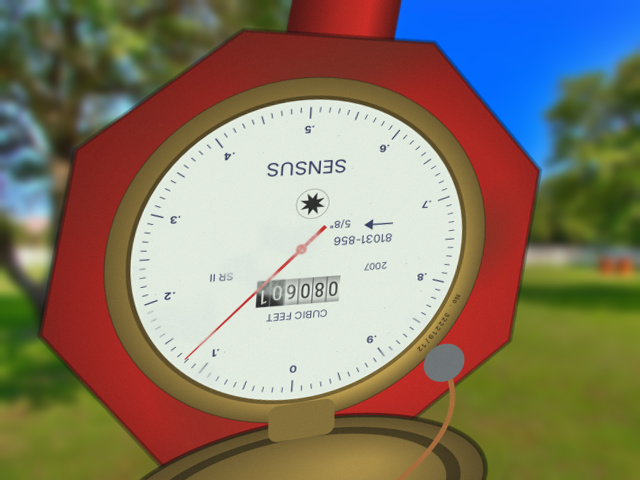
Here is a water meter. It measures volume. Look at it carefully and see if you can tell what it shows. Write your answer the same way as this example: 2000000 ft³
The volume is 80601.12 ft³
